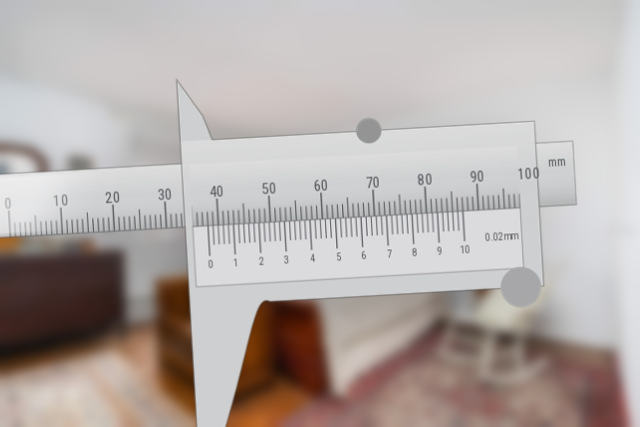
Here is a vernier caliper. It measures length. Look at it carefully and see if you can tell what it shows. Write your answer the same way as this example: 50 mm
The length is 38.0 mm
